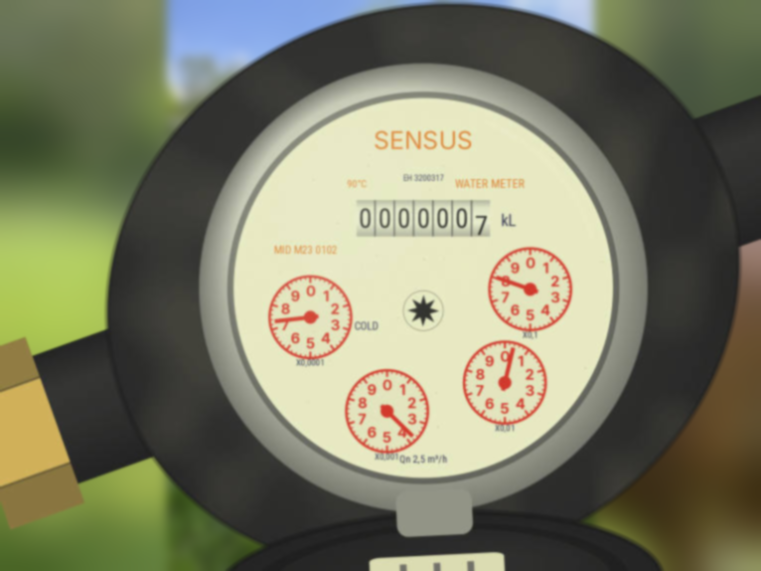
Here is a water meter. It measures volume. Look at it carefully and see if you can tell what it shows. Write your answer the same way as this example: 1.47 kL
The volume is 6.8037 kL
